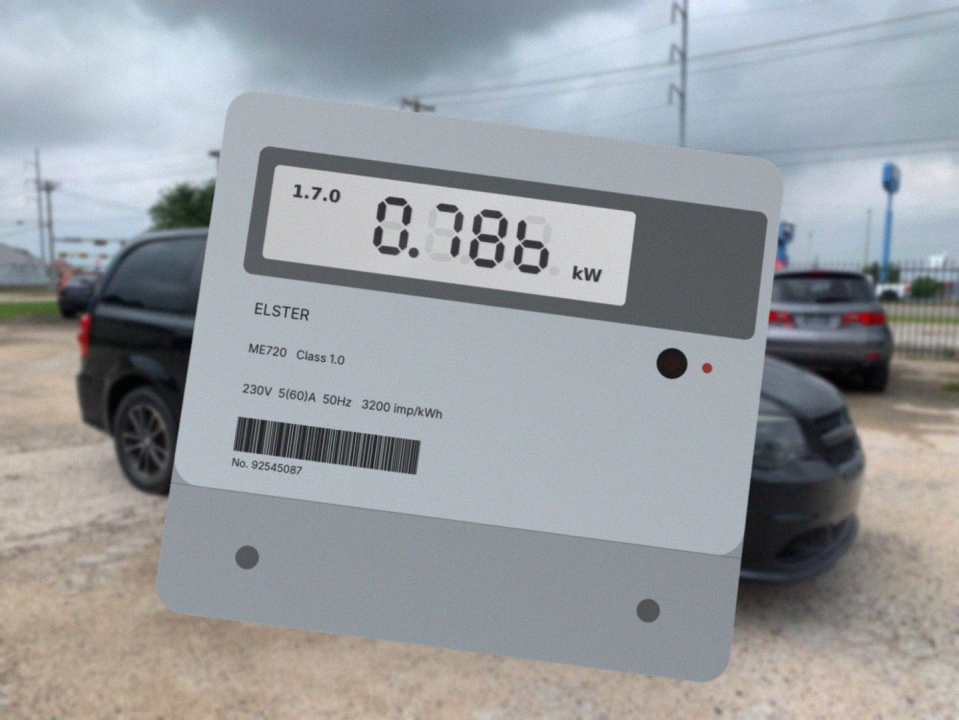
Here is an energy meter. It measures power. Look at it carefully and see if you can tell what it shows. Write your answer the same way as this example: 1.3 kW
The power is 0.786 kW
